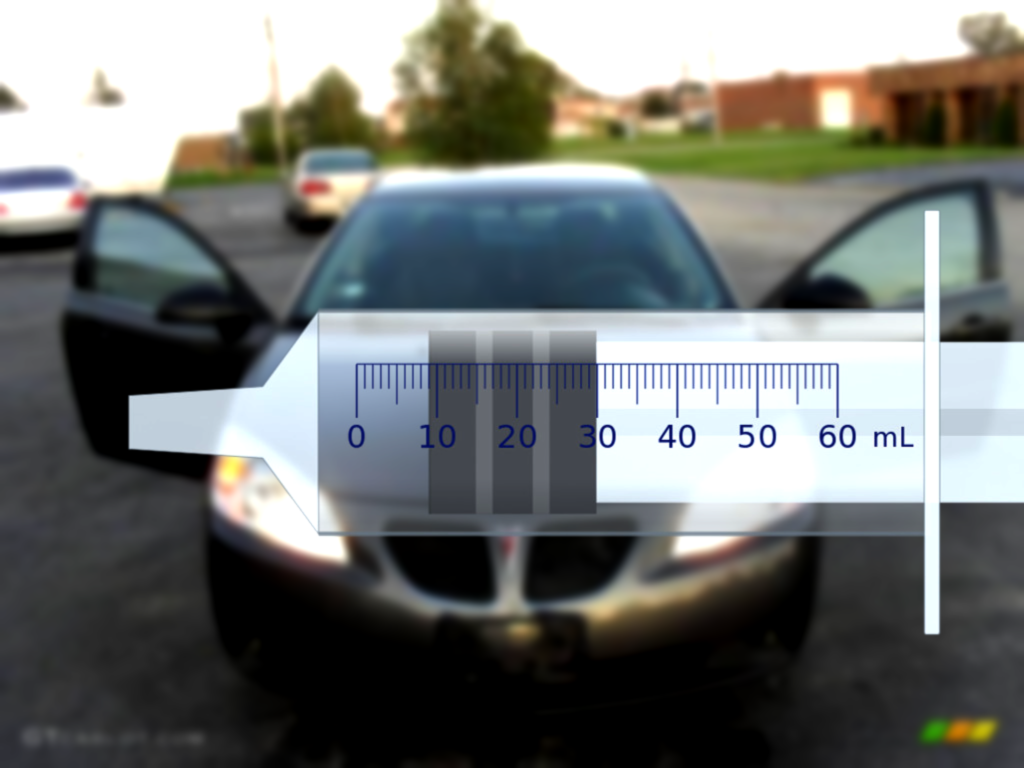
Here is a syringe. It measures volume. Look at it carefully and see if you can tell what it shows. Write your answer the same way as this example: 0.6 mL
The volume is 9 mL
